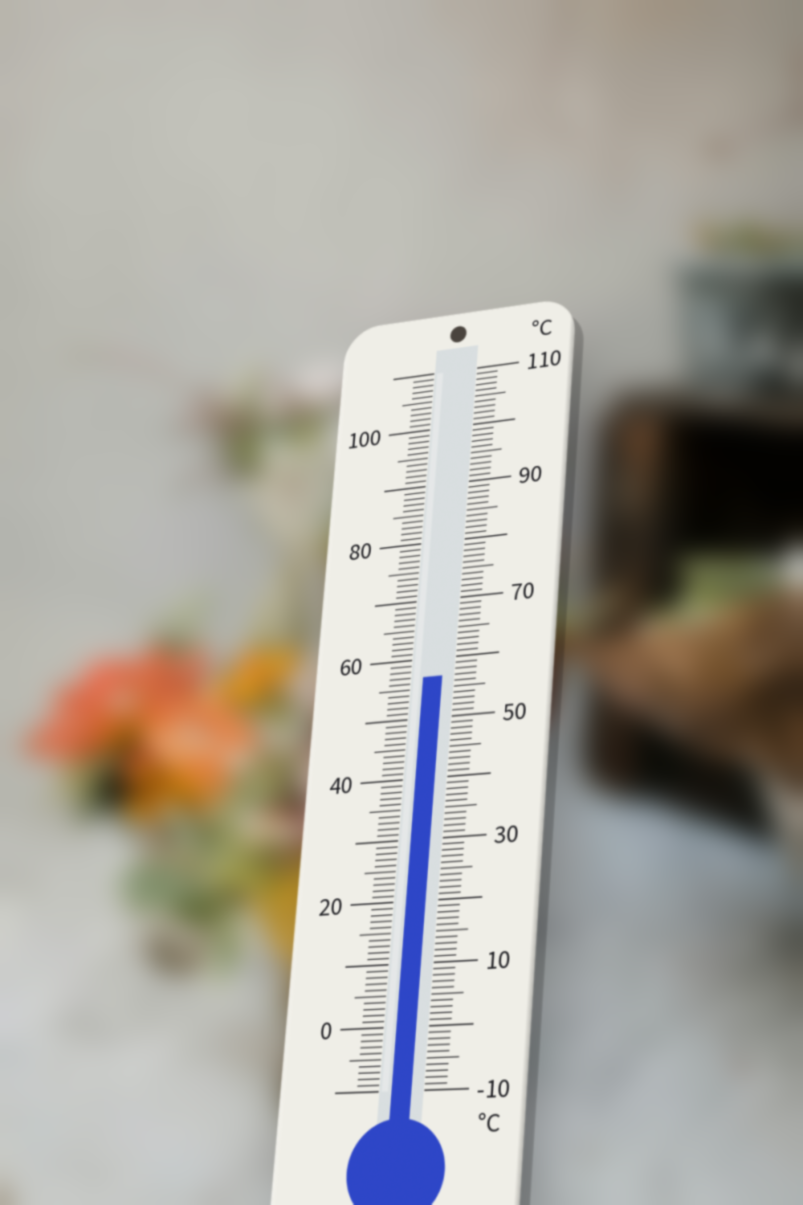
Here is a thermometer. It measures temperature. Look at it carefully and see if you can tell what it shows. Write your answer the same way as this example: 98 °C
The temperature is 57 °C
